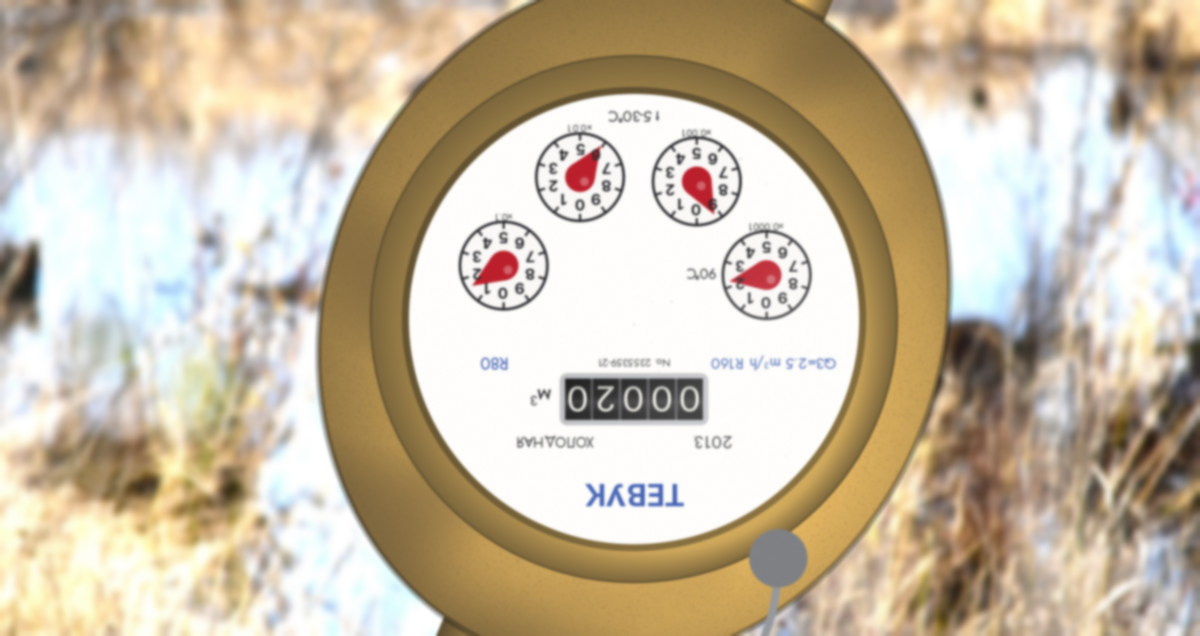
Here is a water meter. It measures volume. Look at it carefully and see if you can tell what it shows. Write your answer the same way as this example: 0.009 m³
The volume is 20.1592 m³
